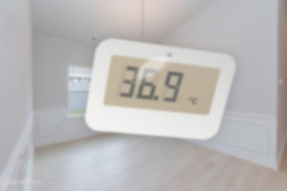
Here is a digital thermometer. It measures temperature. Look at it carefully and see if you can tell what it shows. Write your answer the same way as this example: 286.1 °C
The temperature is 36.9 °C
